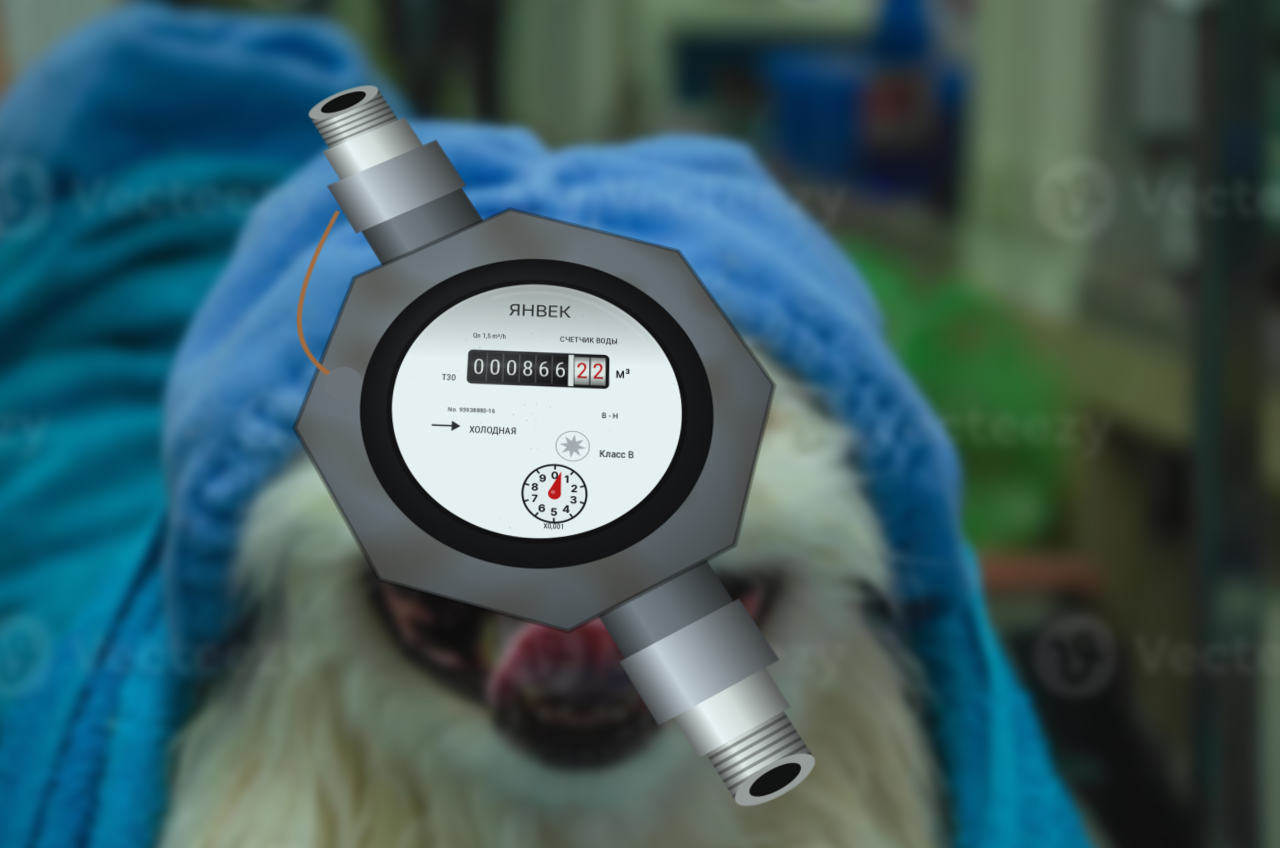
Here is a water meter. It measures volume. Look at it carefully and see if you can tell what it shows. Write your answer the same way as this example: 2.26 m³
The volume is 866.220 m³
